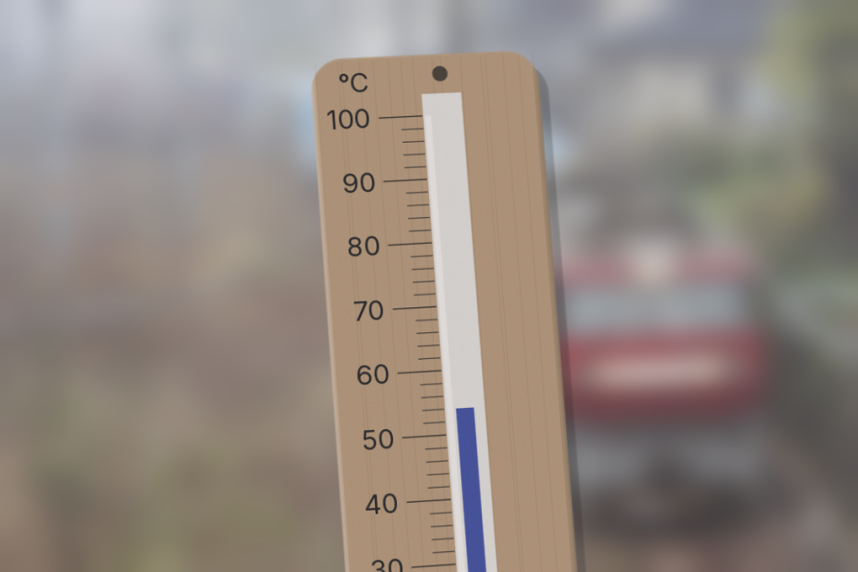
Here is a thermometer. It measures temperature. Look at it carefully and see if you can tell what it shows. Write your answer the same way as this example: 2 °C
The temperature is 54 °C
